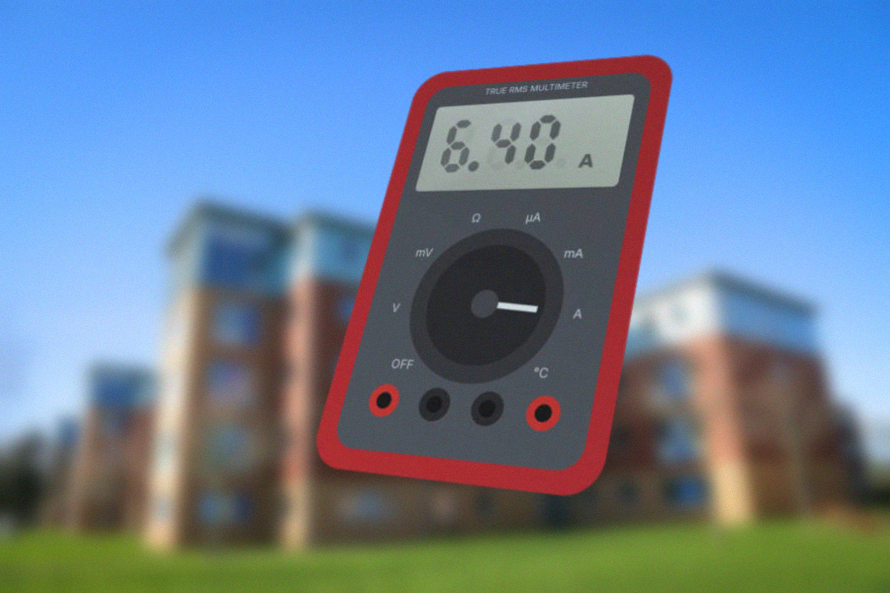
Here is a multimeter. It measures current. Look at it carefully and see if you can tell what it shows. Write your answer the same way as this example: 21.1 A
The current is 6.40 A
